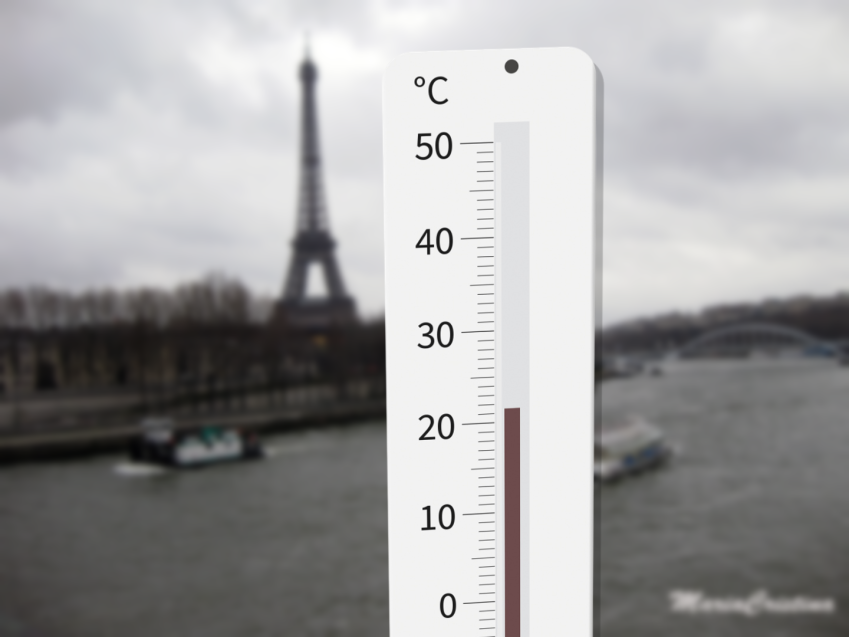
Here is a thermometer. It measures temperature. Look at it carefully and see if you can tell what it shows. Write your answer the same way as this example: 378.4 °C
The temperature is 21.5 °C
